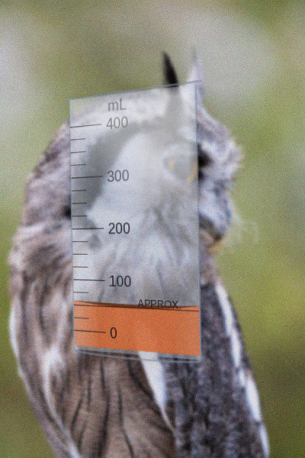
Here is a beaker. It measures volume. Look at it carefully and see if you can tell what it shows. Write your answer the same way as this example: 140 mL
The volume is 50 mL
